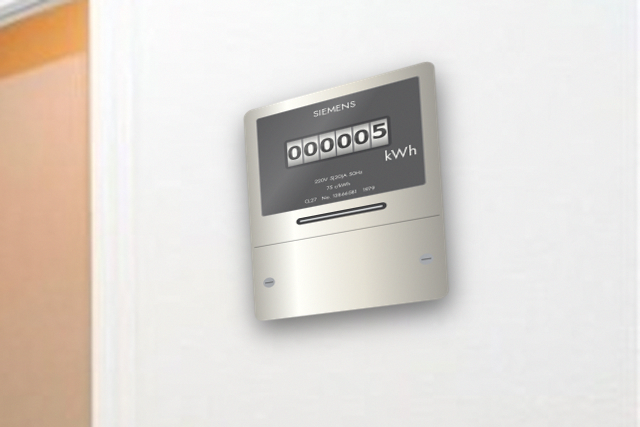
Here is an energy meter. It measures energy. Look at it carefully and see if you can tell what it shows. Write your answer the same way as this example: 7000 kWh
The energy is 5 kWh
